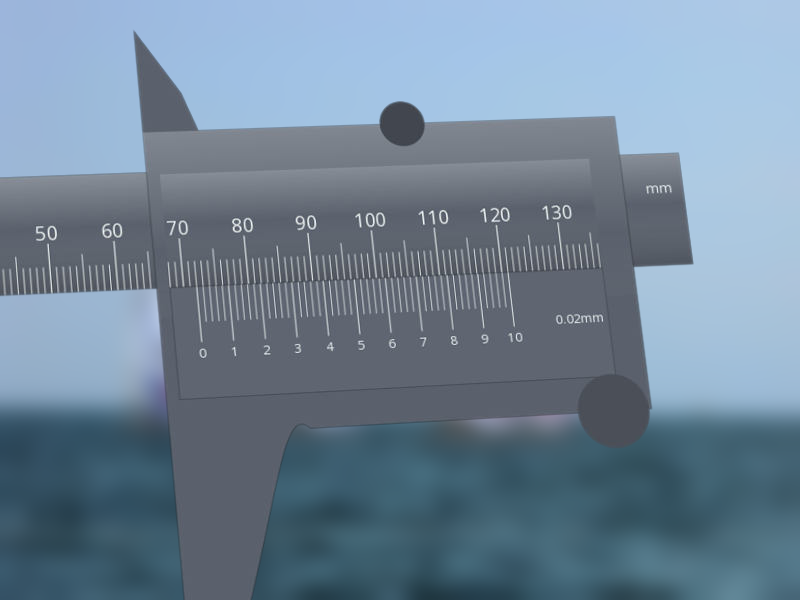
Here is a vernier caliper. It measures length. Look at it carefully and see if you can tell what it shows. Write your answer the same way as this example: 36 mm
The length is 72.0 mm
